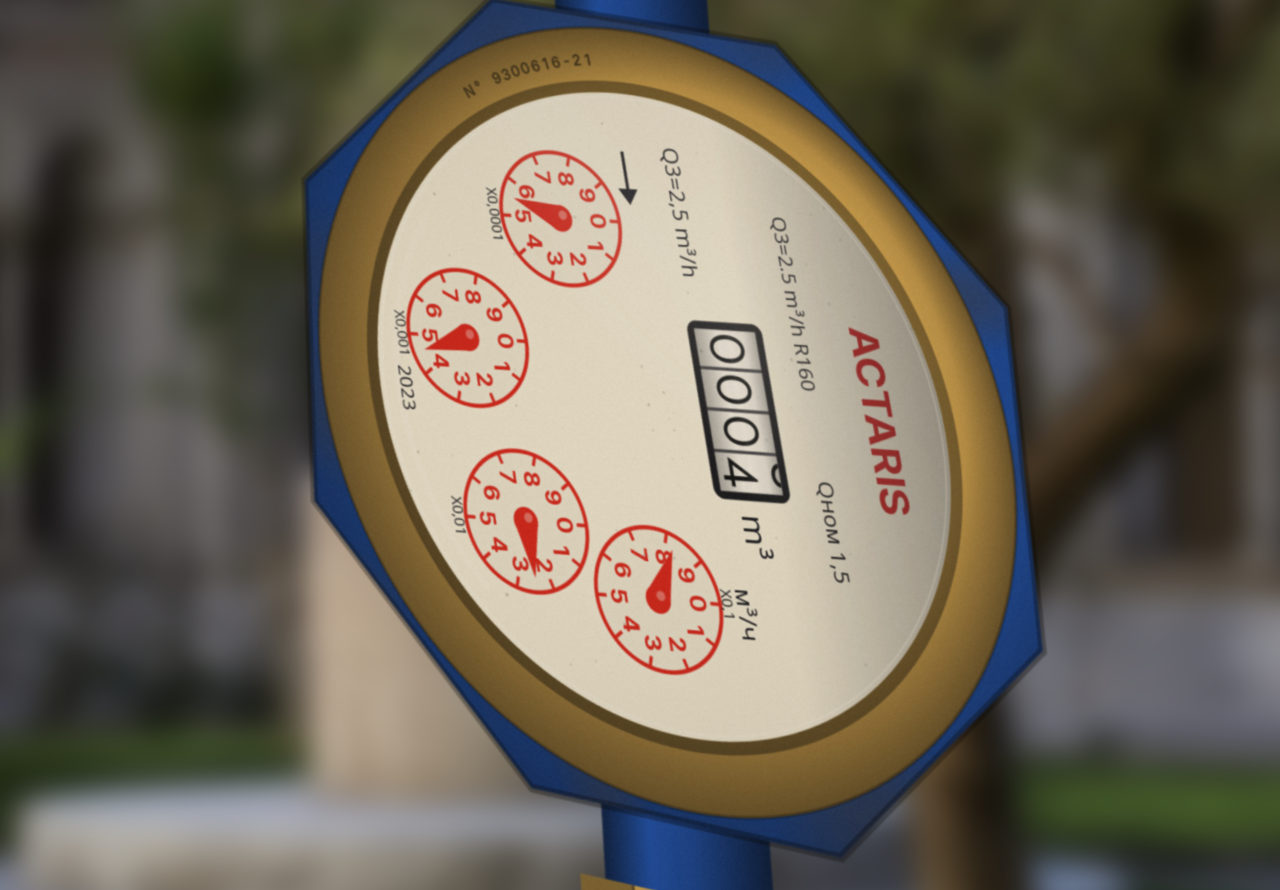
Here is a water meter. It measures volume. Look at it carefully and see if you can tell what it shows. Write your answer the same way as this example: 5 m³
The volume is 3.8245 m³
